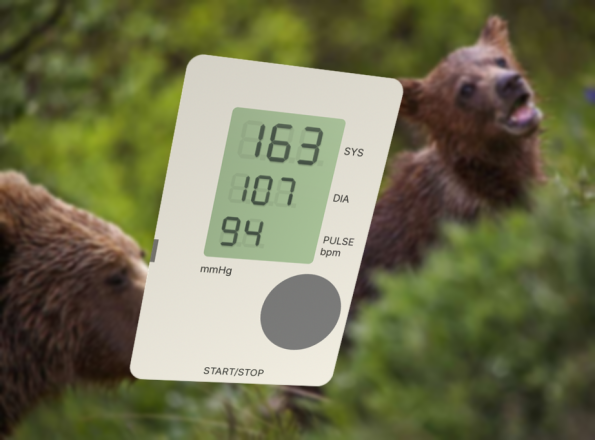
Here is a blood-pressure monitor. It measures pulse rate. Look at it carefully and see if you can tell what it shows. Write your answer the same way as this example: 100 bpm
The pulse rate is 94 bpm
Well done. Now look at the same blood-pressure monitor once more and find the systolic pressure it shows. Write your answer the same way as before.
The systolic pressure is 163 mmHg
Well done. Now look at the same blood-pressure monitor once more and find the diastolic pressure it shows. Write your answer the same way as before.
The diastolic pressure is 107 mmHg
